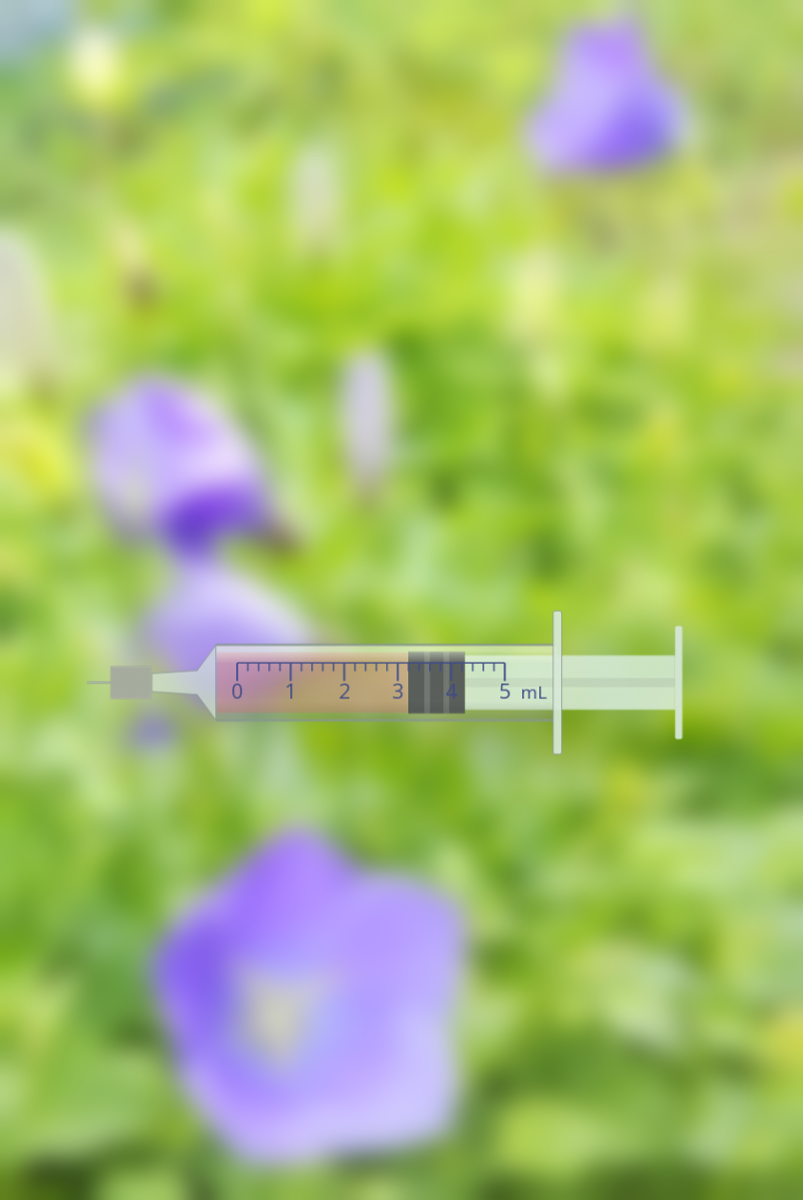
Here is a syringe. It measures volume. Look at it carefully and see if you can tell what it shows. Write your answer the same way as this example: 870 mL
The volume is 3.2 mL
